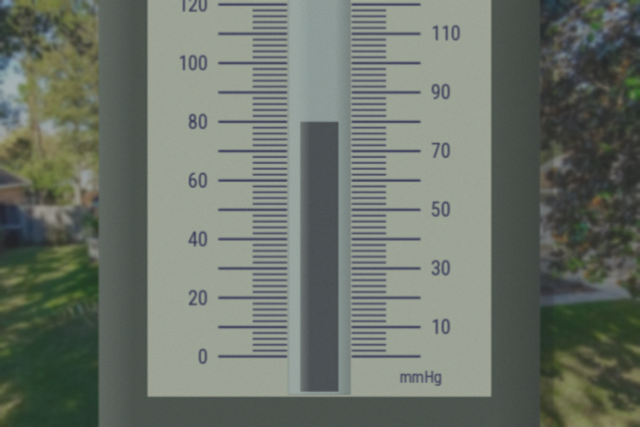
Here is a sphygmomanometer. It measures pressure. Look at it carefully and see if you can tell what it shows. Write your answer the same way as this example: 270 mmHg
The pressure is 80 mmHg
